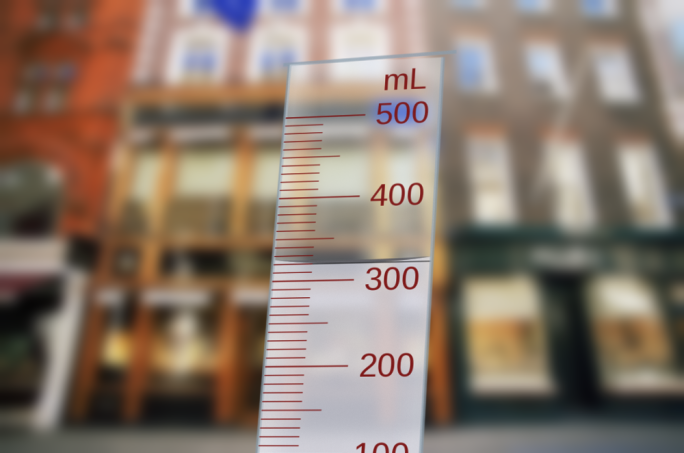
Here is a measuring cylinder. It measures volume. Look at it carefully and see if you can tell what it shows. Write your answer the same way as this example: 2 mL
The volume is 320 mL
